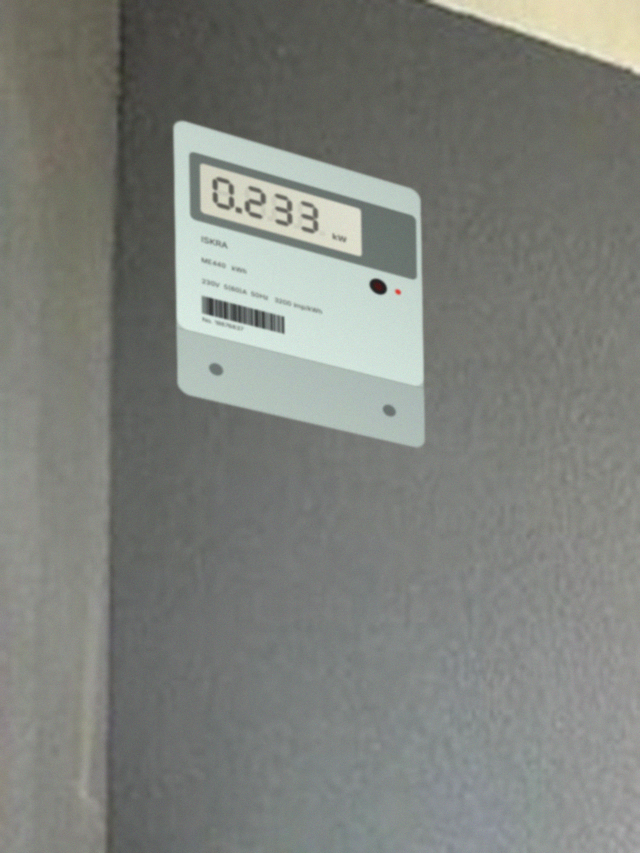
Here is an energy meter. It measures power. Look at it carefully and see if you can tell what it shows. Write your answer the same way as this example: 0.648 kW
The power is 0.233 kW
